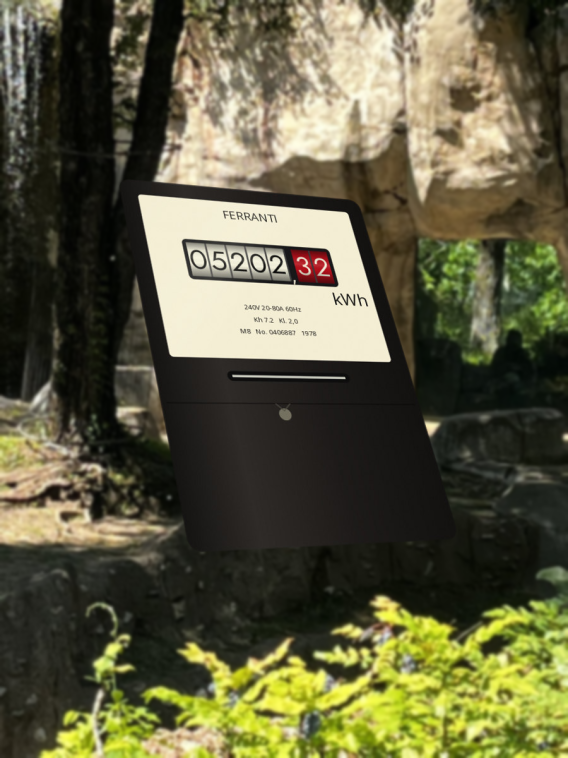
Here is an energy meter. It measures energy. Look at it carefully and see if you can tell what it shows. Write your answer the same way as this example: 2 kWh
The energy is 5202.32 kWh
